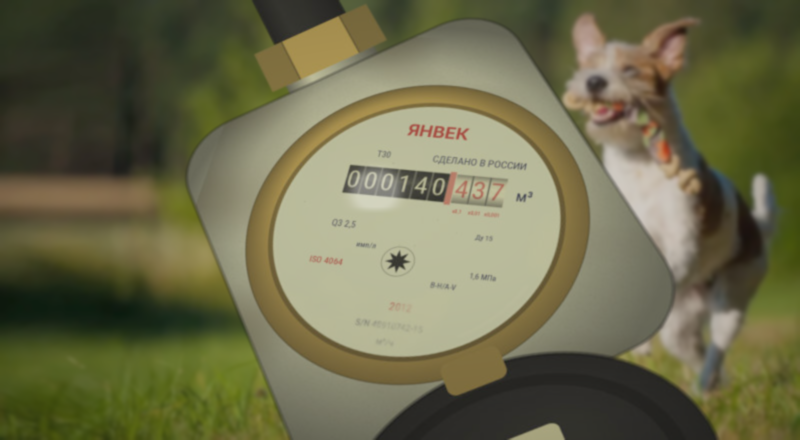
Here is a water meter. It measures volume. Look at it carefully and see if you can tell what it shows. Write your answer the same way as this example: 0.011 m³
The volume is 140.437 m³
